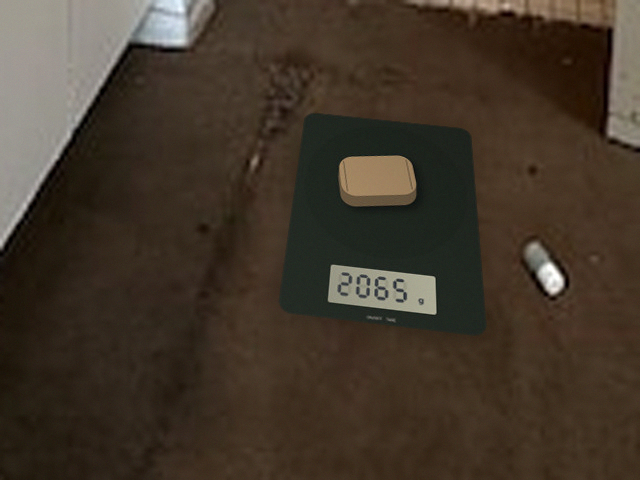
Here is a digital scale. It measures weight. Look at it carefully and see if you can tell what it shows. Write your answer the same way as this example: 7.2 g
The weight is 2065 g
